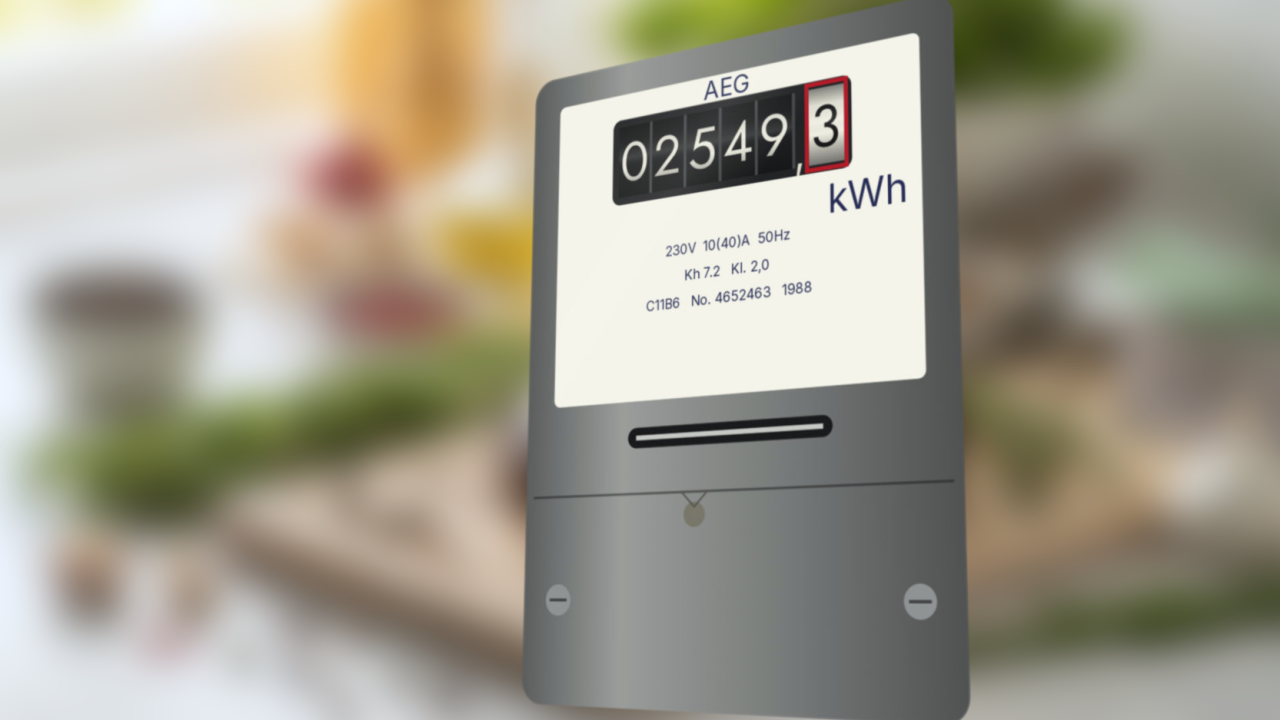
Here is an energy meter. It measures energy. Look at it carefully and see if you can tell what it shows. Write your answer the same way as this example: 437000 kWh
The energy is 2549.3 kWh
